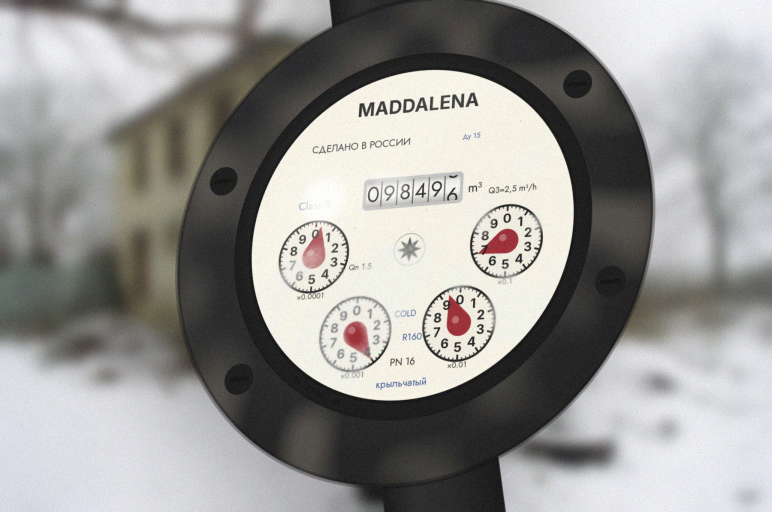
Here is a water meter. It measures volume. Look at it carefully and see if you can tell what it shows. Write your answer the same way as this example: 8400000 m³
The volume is 98495.6940 m³
